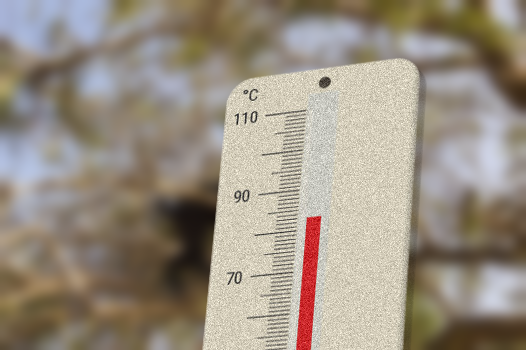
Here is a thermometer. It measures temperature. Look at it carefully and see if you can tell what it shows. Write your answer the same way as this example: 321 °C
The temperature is 83 °C
